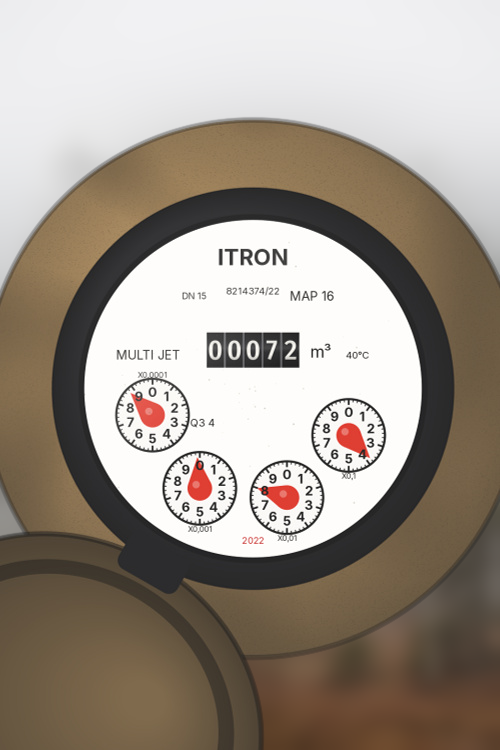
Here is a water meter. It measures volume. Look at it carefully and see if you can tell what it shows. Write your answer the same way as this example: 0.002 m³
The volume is 72.3798 m³
